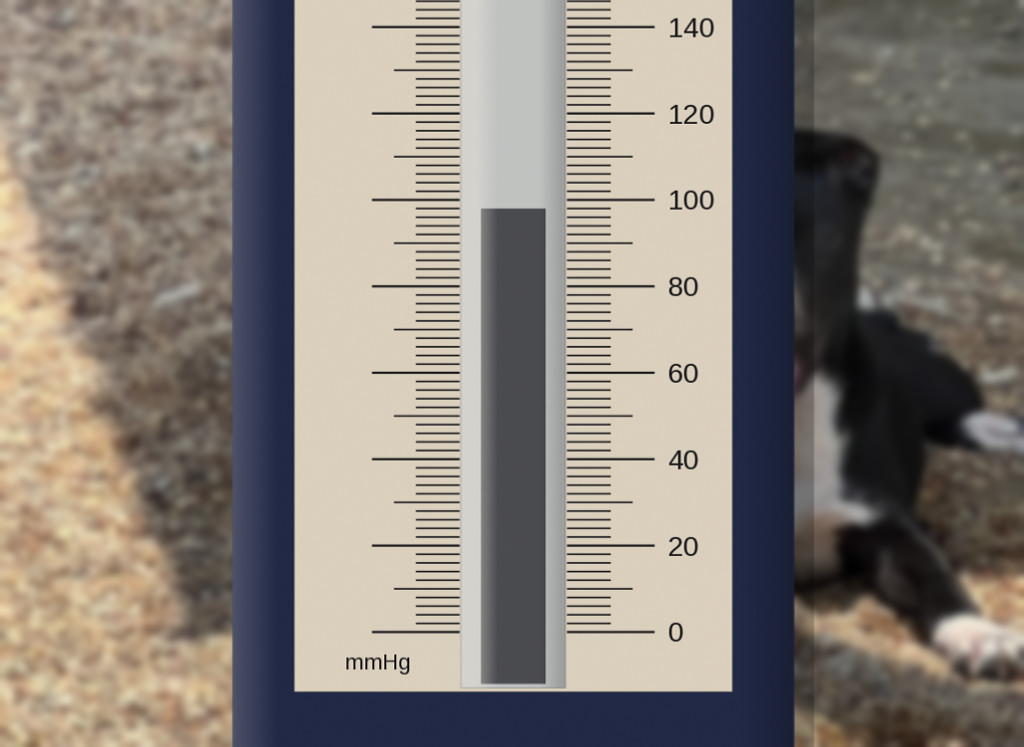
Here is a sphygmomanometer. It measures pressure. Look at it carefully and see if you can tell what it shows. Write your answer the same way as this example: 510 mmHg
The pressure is 98 mmHg
